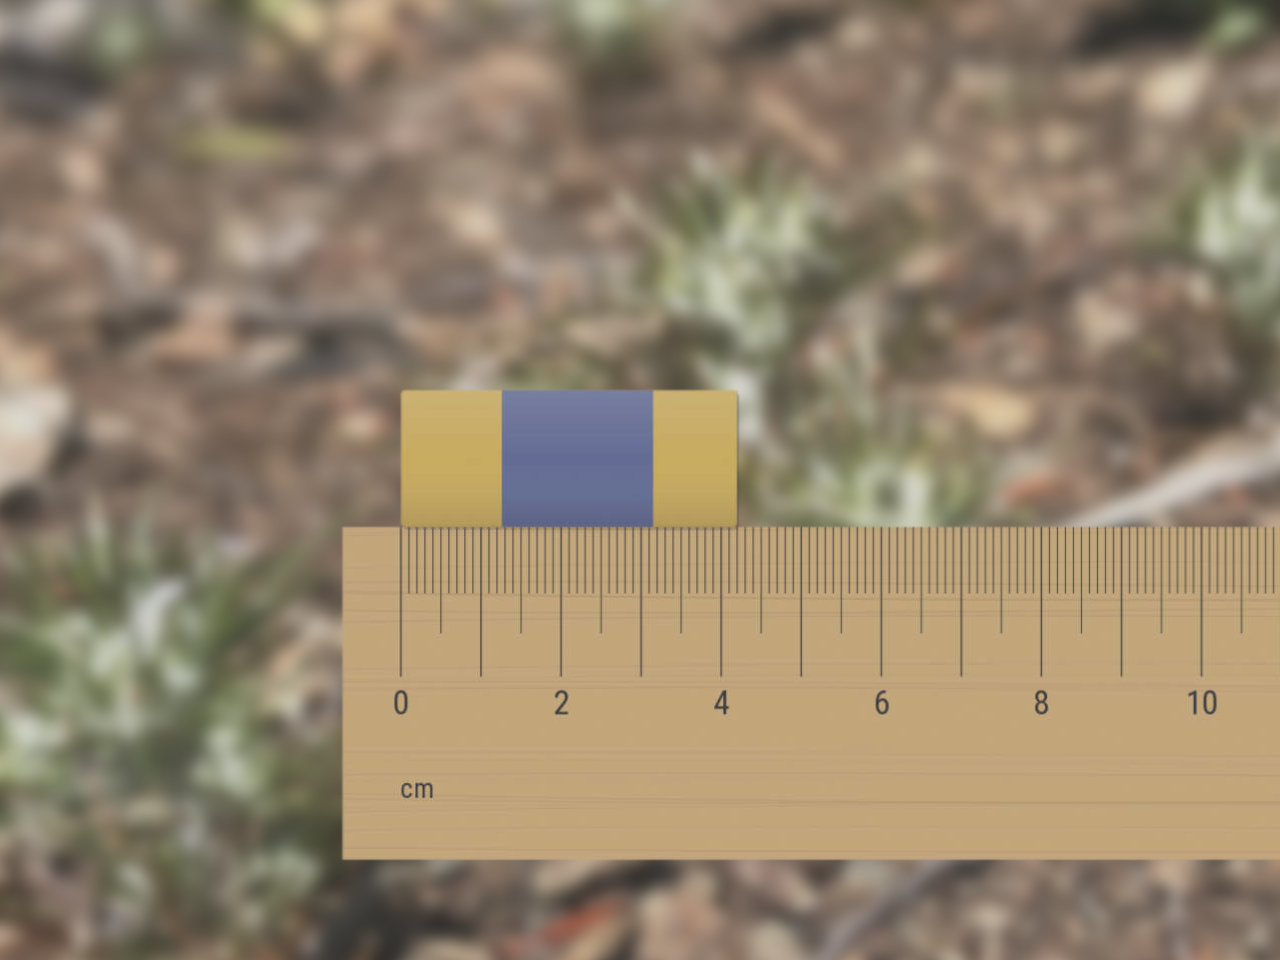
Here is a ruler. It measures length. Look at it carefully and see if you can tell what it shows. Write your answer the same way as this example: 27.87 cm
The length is 4.2 cm
